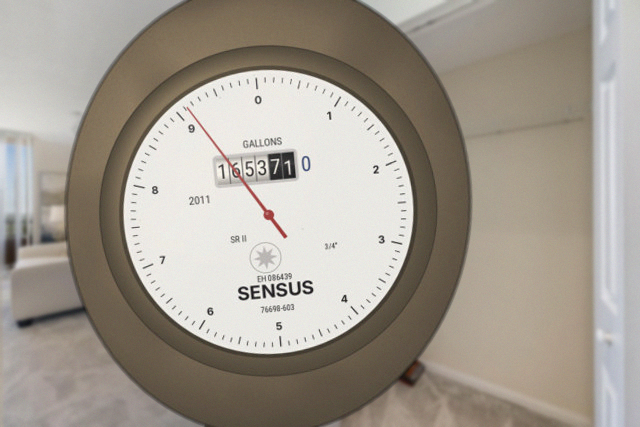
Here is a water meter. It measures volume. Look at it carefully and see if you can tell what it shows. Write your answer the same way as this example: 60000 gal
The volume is 1653709.1 gal
